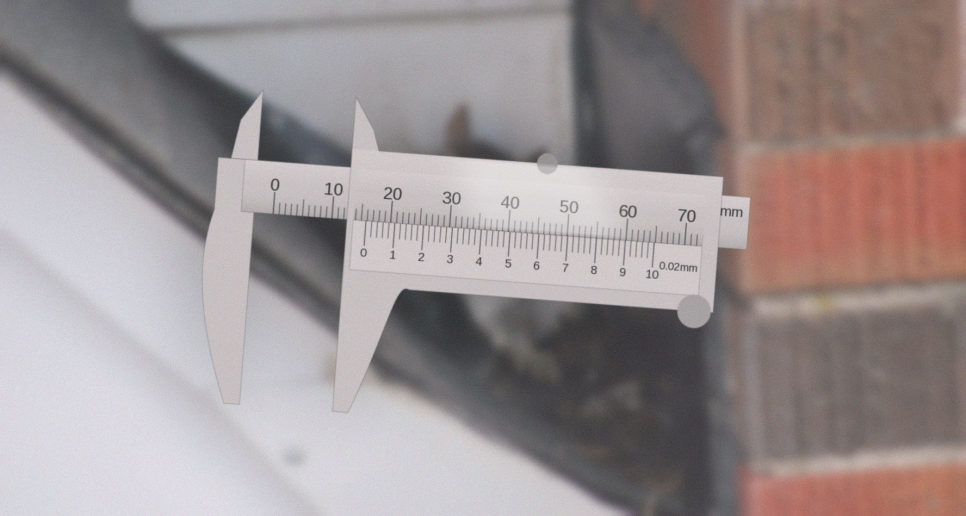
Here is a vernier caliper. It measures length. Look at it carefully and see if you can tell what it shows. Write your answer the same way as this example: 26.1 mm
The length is 15.8 mm
